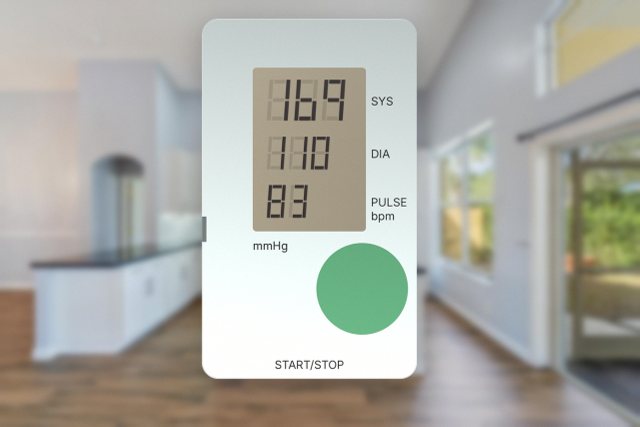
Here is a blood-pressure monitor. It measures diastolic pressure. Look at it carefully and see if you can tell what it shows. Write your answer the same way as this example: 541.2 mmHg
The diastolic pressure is 110 mmHg
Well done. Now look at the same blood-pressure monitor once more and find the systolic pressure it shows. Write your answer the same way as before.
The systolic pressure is 169 mmHg
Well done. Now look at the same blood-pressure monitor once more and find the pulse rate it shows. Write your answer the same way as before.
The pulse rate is 83 bpm
